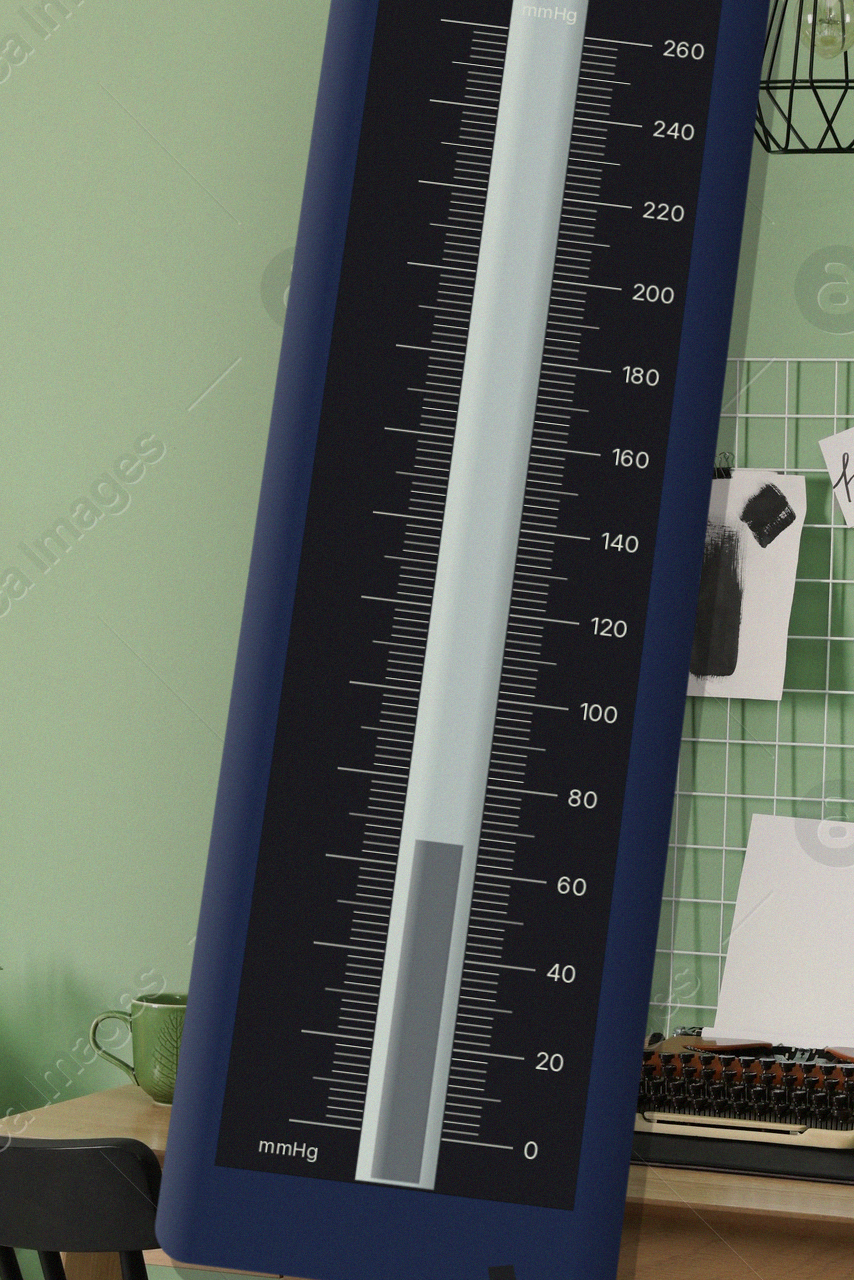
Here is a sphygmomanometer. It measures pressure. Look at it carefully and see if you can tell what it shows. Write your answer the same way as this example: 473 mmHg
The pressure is 66 mmHg
